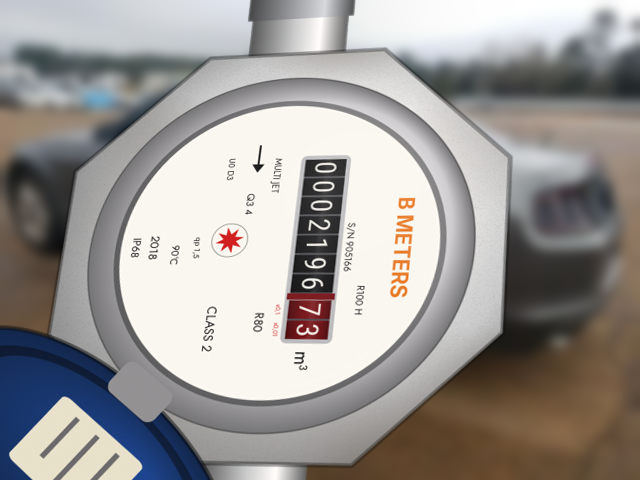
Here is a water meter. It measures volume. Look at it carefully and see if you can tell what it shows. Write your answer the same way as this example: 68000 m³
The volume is 2196.73 m³
